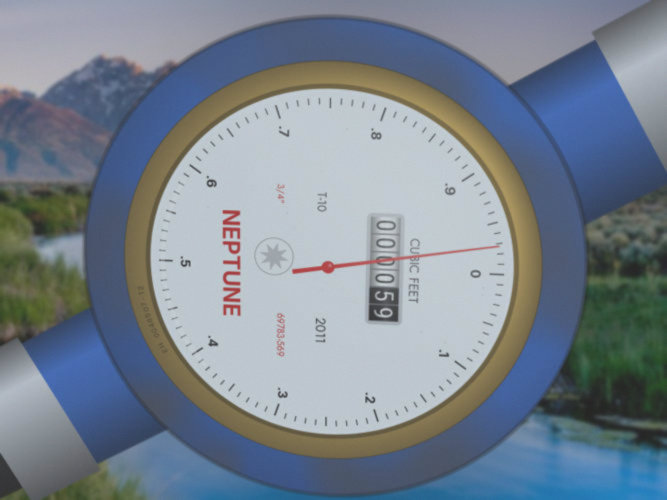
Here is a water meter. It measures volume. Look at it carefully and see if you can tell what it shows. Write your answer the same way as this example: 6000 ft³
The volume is 58.97 ft³
